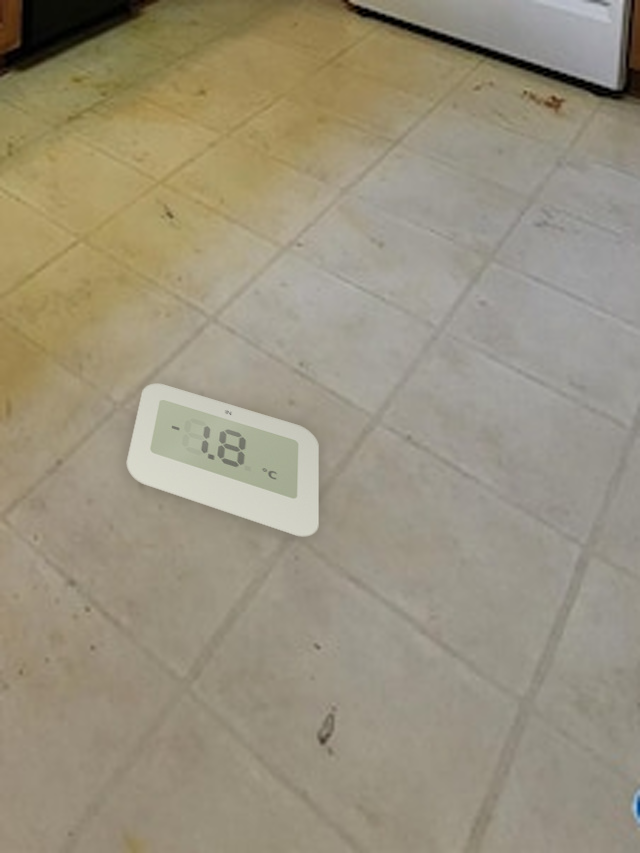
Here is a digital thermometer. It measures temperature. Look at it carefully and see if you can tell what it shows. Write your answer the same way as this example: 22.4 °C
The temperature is -1.8 °C
